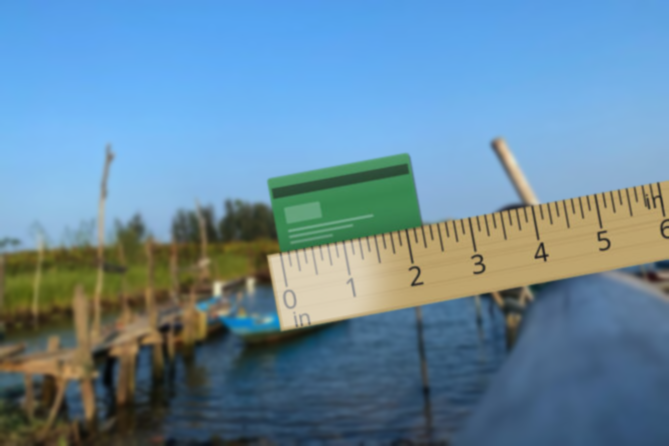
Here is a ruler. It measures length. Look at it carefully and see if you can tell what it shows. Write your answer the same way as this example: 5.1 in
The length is 2.25 in
